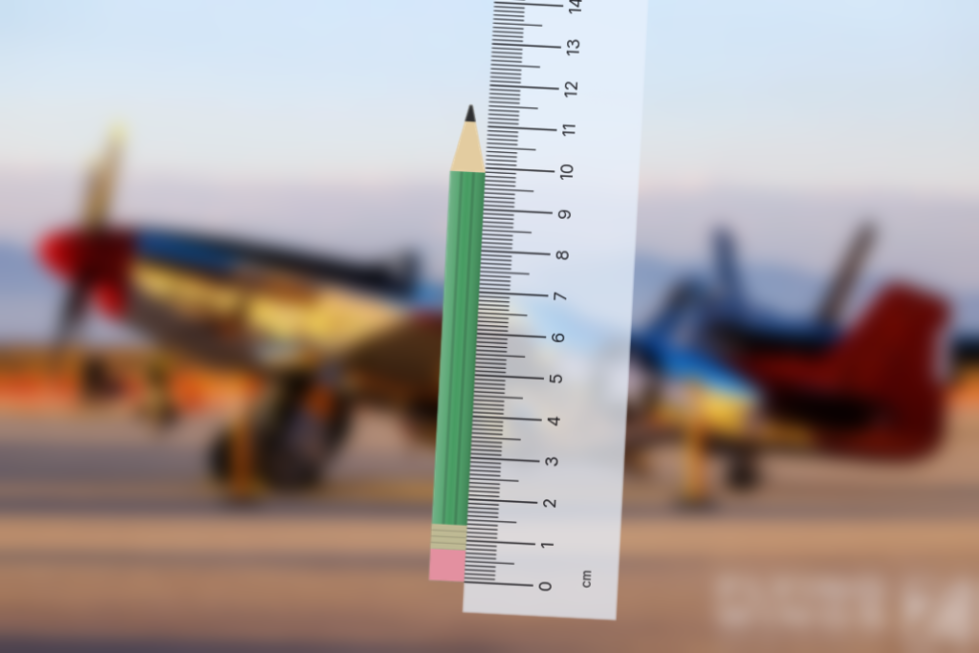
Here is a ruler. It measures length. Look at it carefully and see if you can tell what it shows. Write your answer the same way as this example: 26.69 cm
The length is 11.5 cm
